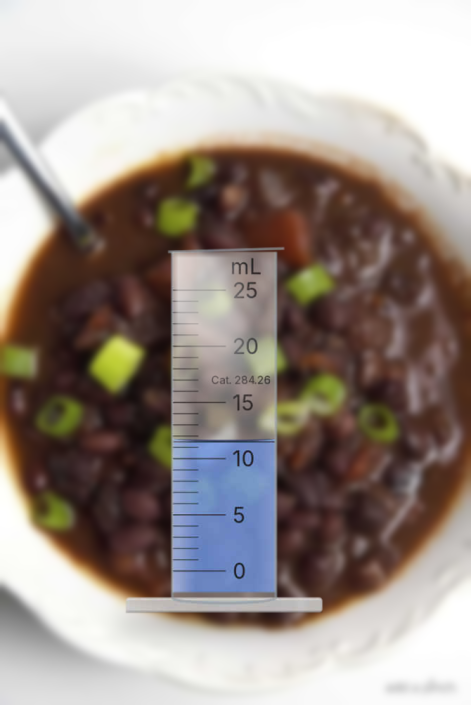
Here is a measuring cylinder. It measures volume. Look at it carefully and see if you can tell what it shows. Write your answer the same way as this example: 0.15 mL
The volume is 11.5 mL
